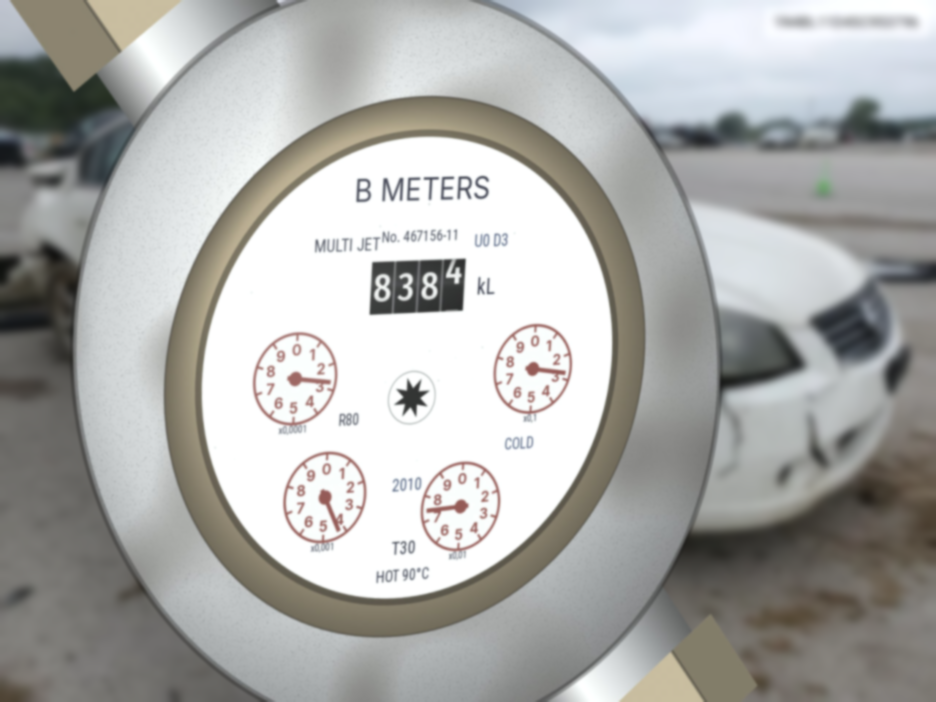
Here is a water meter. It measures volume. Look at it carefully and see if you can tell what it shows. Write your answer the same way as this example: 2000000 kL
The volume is 8384.2742 kL
